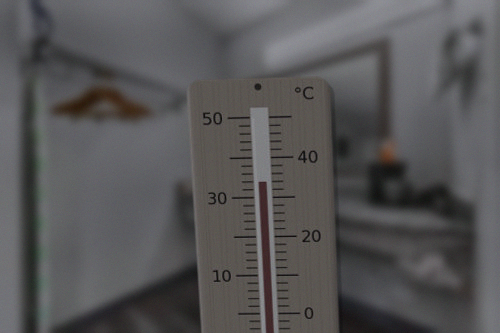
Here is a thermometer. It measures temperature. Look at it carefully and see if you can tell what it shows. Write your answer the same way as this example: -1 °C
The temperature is 34 °C
